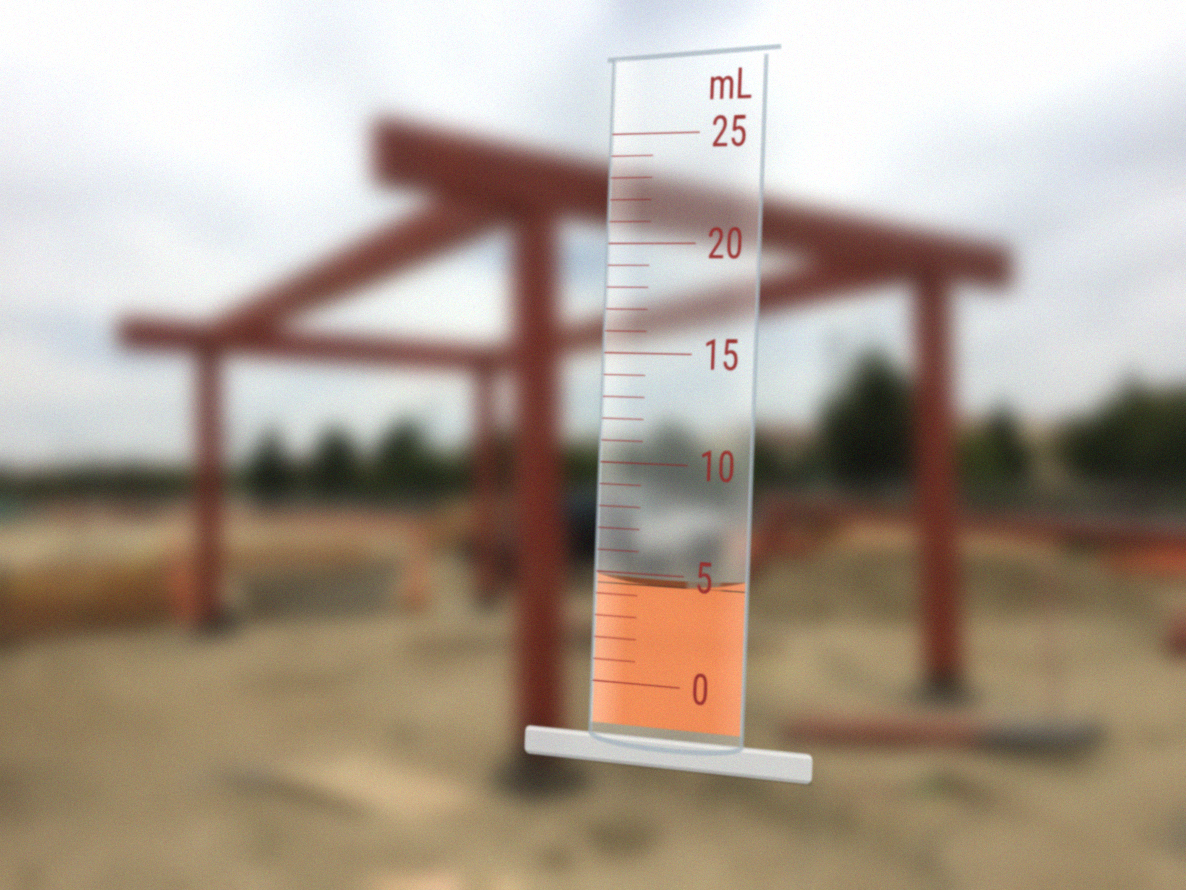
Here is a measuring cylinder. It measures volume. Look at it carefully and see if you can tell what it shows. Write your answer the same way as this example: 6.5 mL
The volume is 4.5 mL
